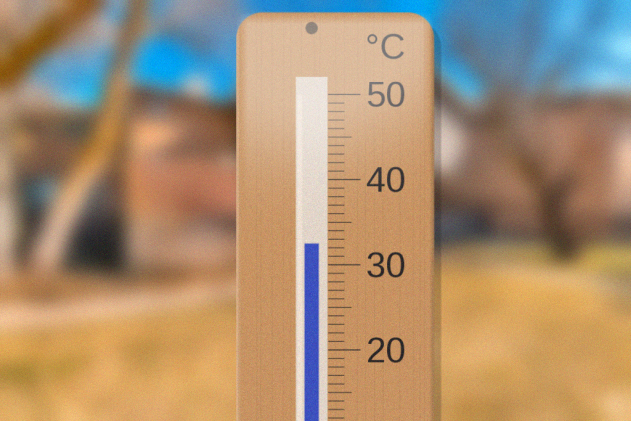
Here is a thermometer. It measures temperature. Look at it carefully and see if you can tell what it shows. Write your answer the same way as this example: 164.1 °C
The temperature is 32.5 °C
